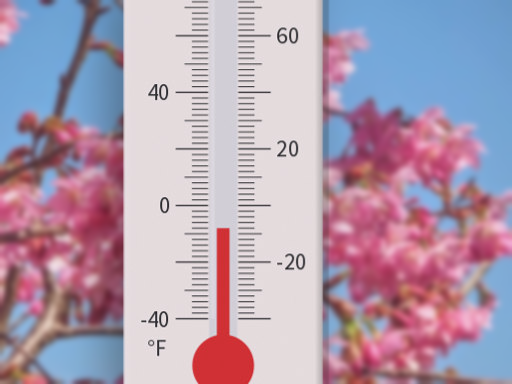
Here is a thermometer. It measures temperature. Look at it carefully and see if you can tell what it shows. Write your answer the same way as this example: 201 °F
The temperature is -8 °F
